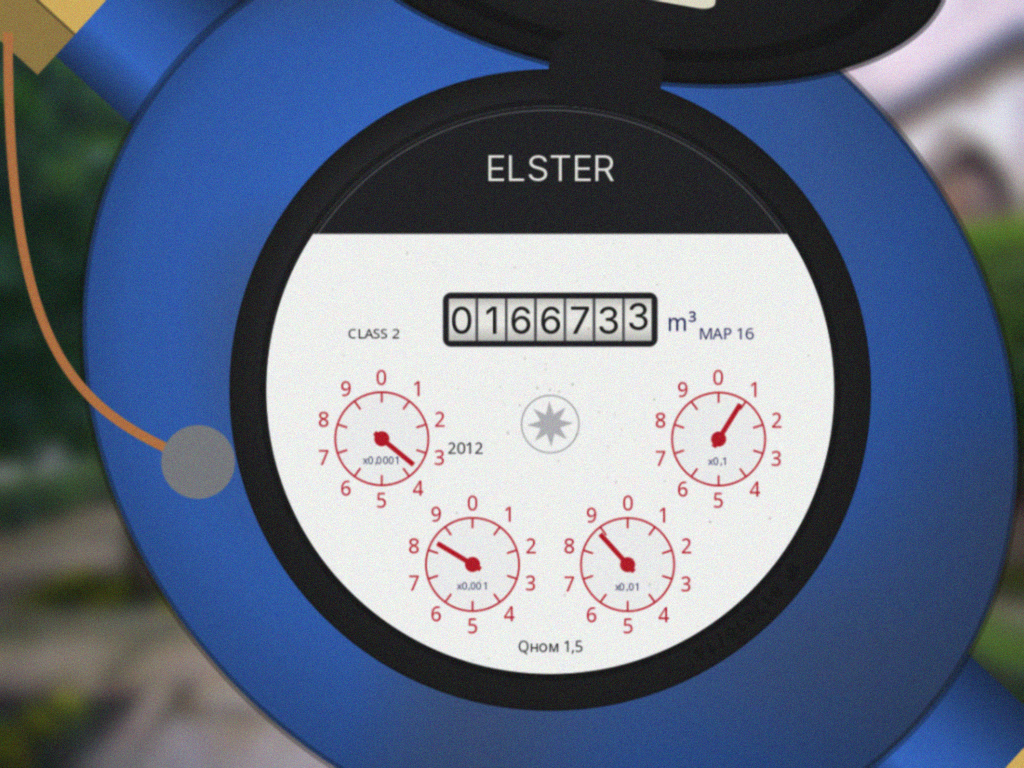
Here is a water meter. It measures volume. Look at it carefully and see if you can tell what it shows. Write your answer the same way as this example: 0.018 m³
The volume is 166733.0883 m³
